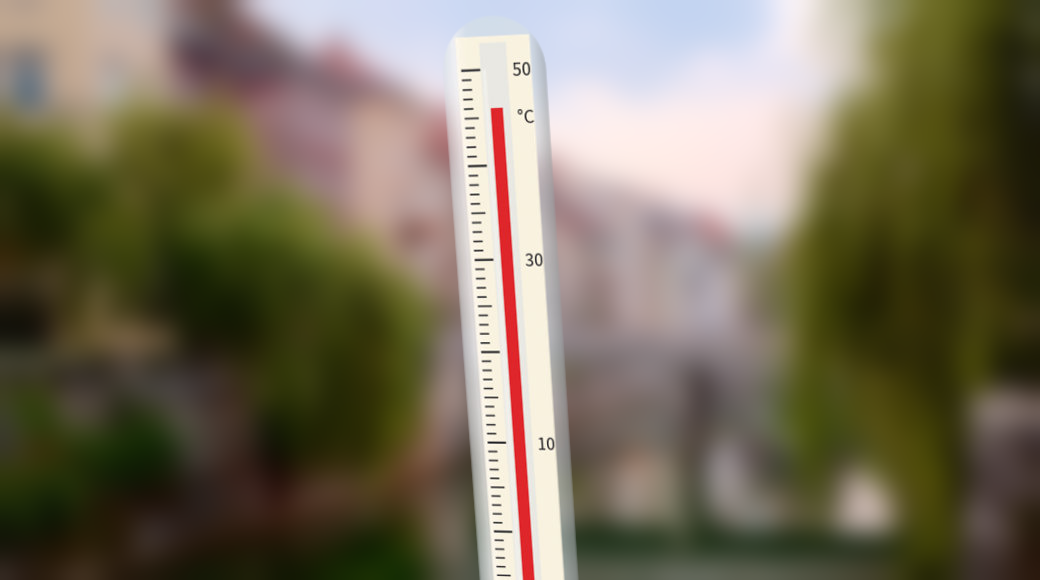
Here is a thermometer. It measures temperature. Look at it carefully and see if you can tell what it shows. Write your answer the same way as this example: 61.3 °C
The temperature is 46 °C
